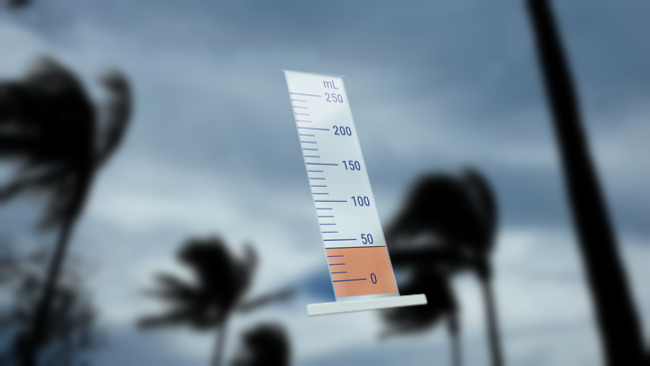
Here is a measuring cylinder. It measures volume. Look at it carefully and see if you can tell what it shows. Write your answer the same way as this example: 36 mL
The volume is 40 mL
